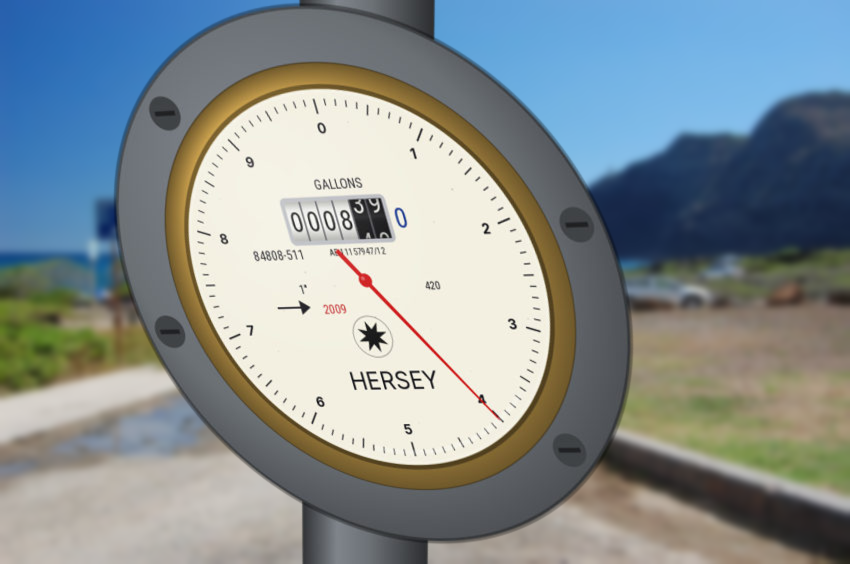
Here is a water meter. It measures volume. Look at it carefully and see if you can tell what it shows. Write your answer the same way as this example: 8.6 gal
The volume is 8394.0 gal
